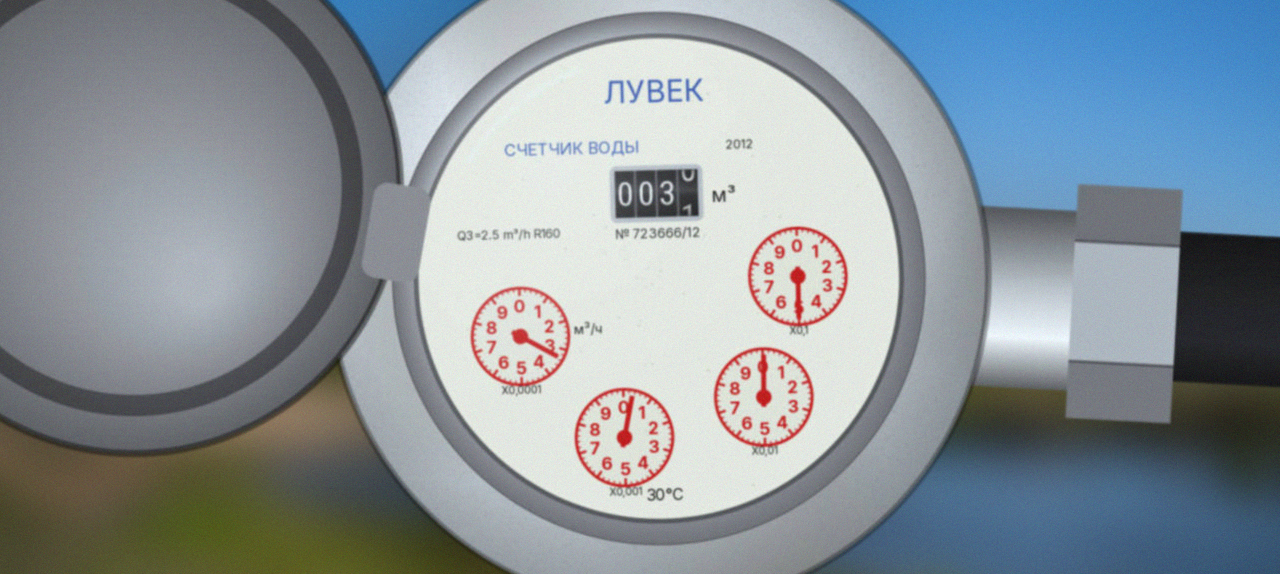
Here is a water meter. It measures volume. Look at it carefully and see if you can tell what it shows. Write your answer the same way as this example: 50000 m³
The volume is 30.5003 m³
